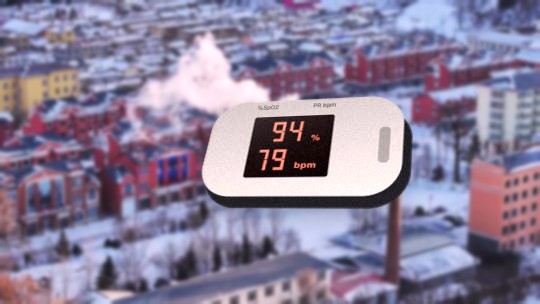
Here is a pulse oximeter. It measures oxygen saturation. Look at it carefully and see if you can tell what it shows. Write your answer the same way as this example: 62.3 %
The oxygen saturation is 94 %
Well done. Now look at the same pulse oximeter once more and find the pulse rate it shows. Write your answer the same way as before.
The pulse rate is 79 bpm
